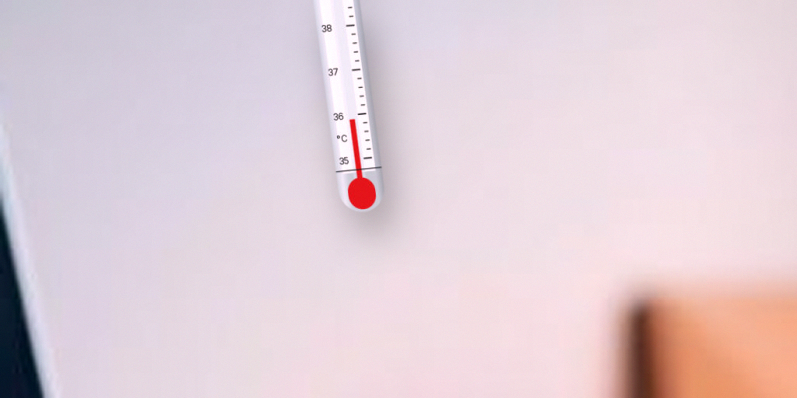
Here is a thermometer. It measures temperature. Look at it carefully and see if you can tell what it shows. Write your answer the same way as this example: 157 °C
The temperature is 35.9 °C
